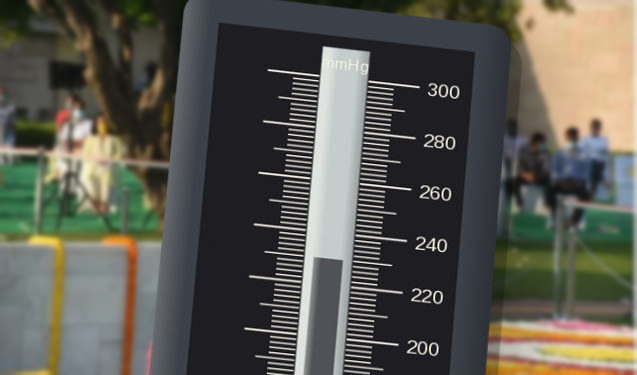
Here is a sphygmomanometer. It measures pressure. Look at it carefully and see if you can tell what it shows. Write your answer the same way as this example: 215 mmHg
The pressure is 230 mmHg
